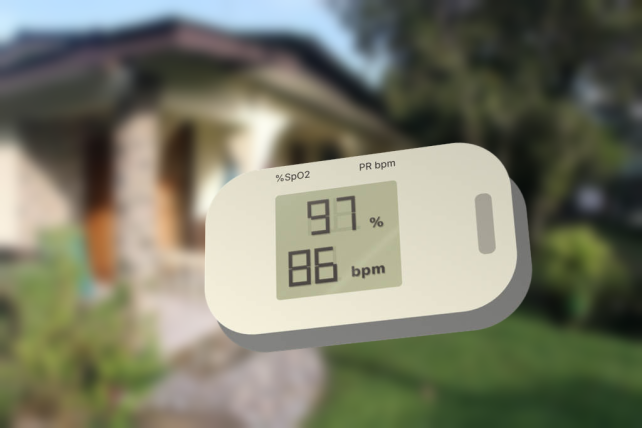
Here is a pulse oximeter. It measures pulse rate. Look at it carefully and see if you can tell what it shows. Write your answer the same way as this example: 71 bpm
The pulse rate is 86 bpm
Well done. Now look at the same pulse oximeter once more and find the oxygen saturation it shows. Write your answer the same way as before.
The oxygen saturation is 97 %
